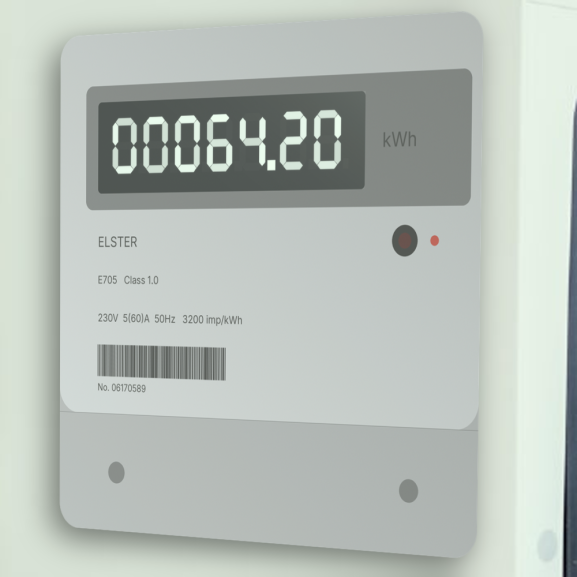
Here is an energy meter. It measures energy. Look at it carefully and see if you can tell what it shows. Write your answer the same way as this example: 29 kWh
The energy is 64.20 kWh
